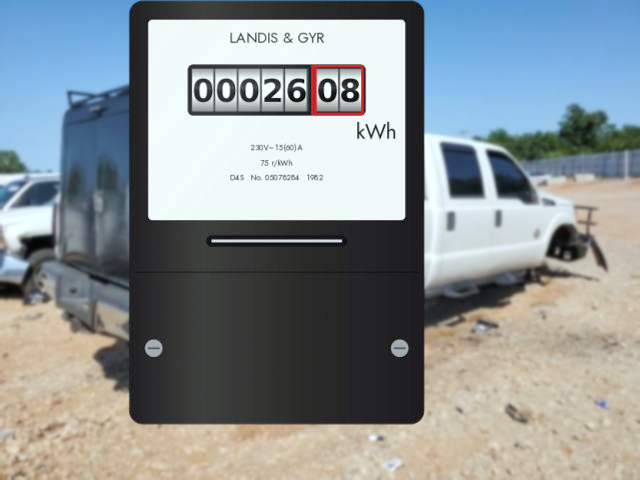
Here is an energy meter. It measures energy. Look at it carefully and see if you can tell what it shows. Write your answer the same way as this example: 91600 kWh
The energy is 26.08 kWh
